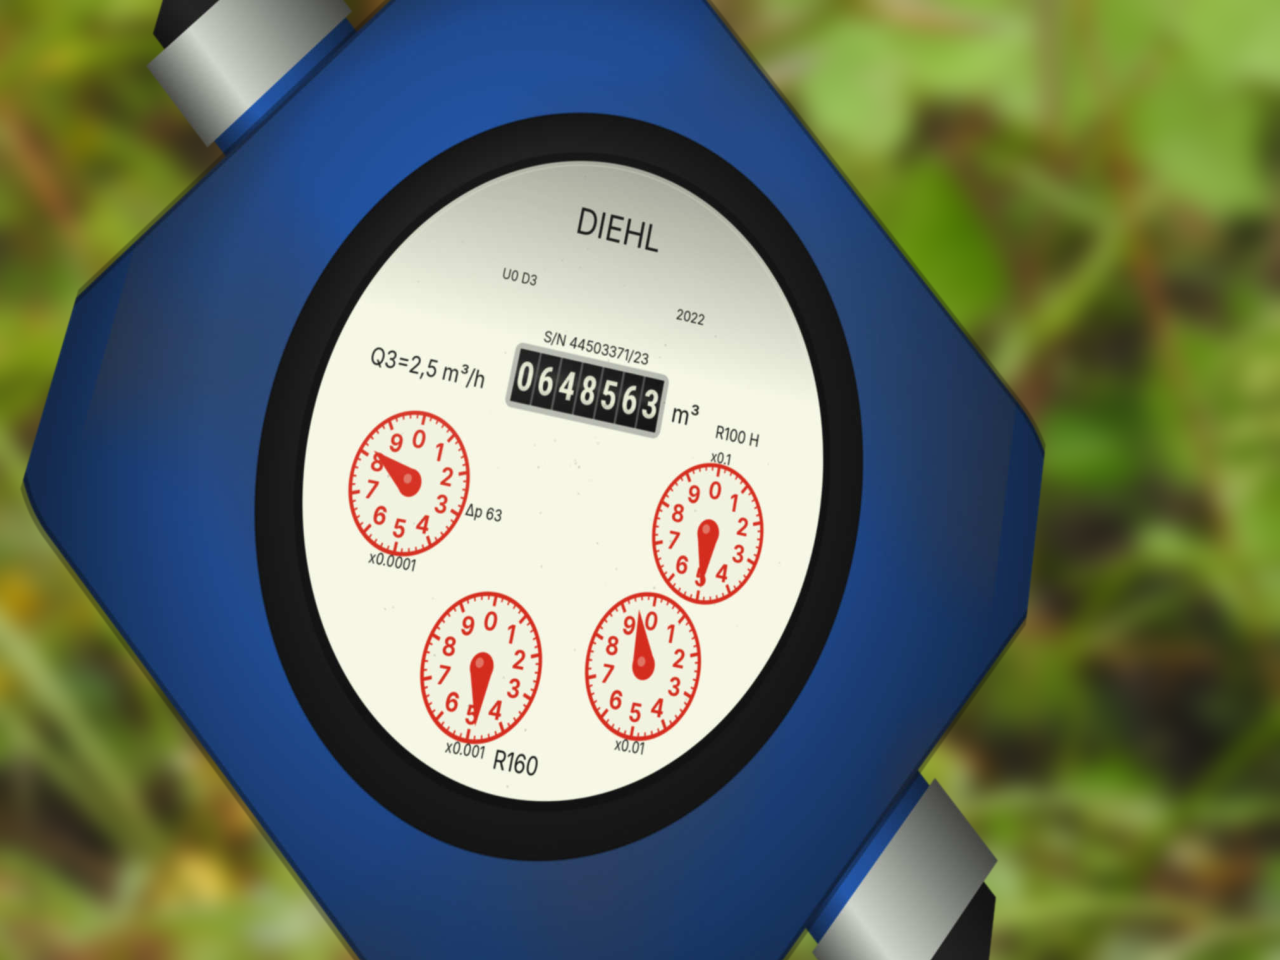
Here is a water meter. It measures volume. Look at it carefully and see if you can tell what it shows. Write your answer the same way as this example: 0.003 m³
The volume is 648563.4948 m³
